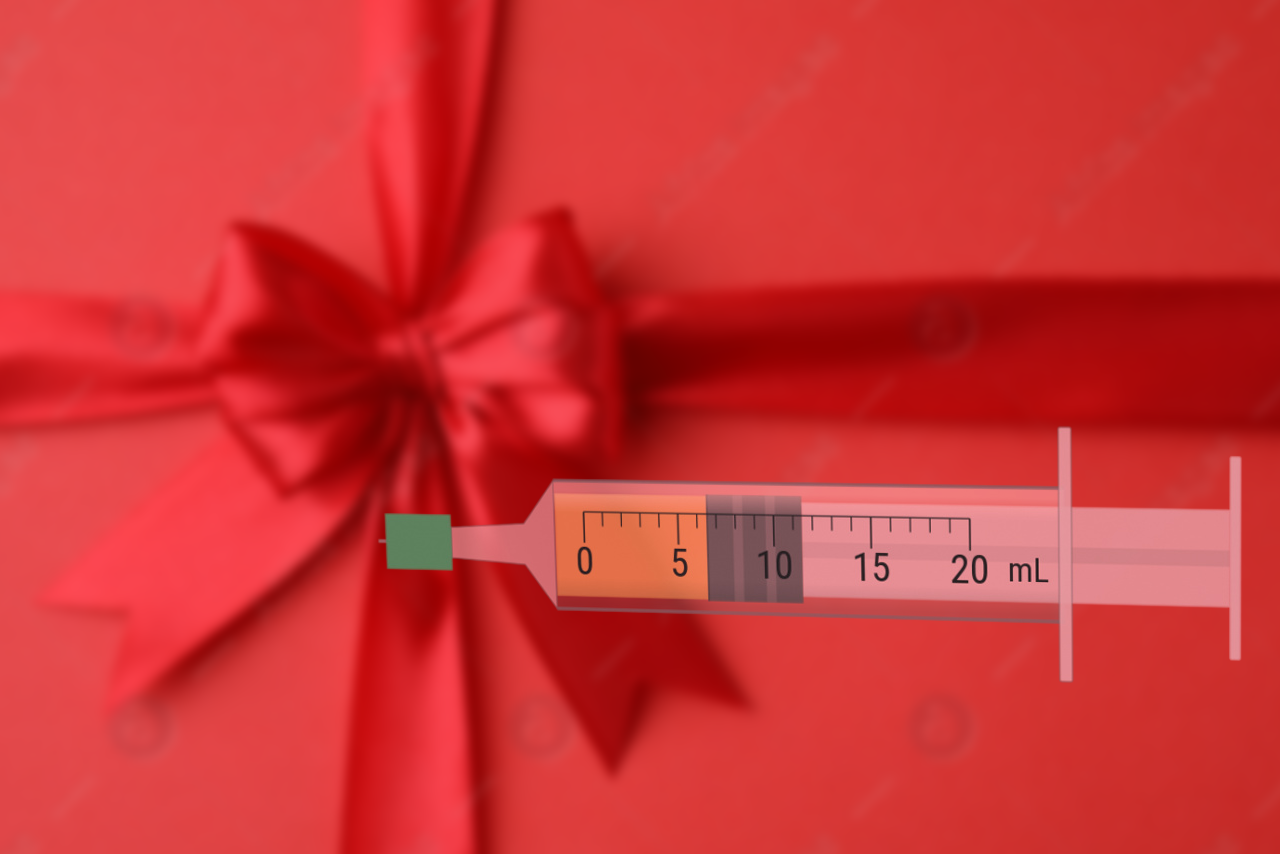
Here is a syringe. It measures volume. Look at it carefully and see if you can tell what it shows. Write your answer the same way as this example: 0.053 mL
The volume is 6.5 mL
